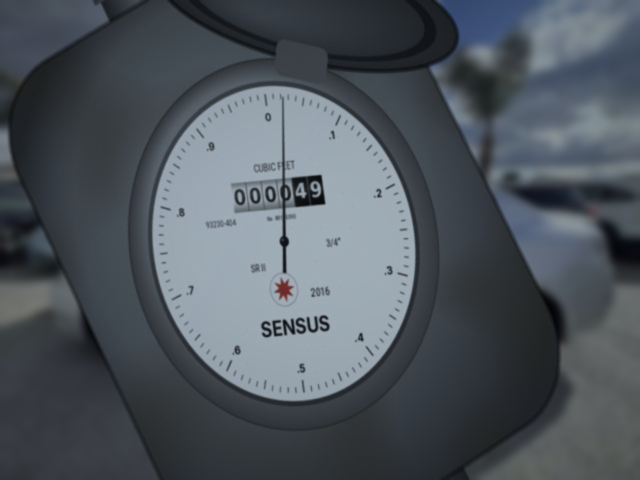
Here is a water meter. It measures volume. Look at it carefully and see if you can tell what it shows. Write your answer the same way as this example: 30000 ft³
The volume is 49.02 ft³
